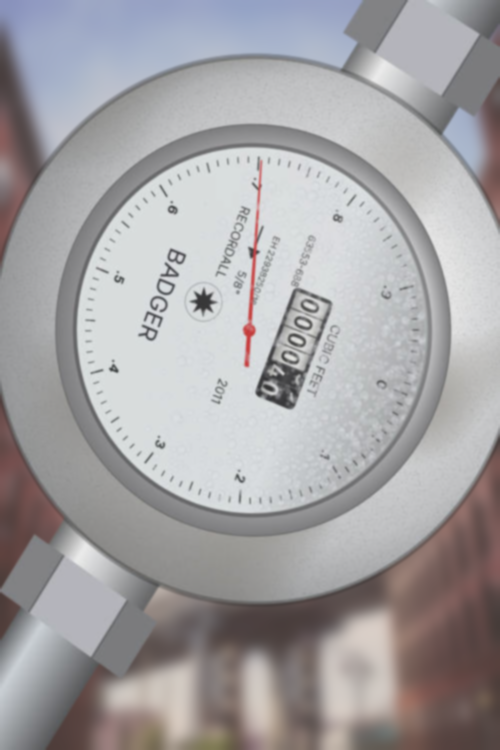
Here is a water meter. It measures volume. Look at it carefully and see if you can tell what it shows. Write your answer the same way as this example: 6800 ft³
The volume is 39.70 ft³
